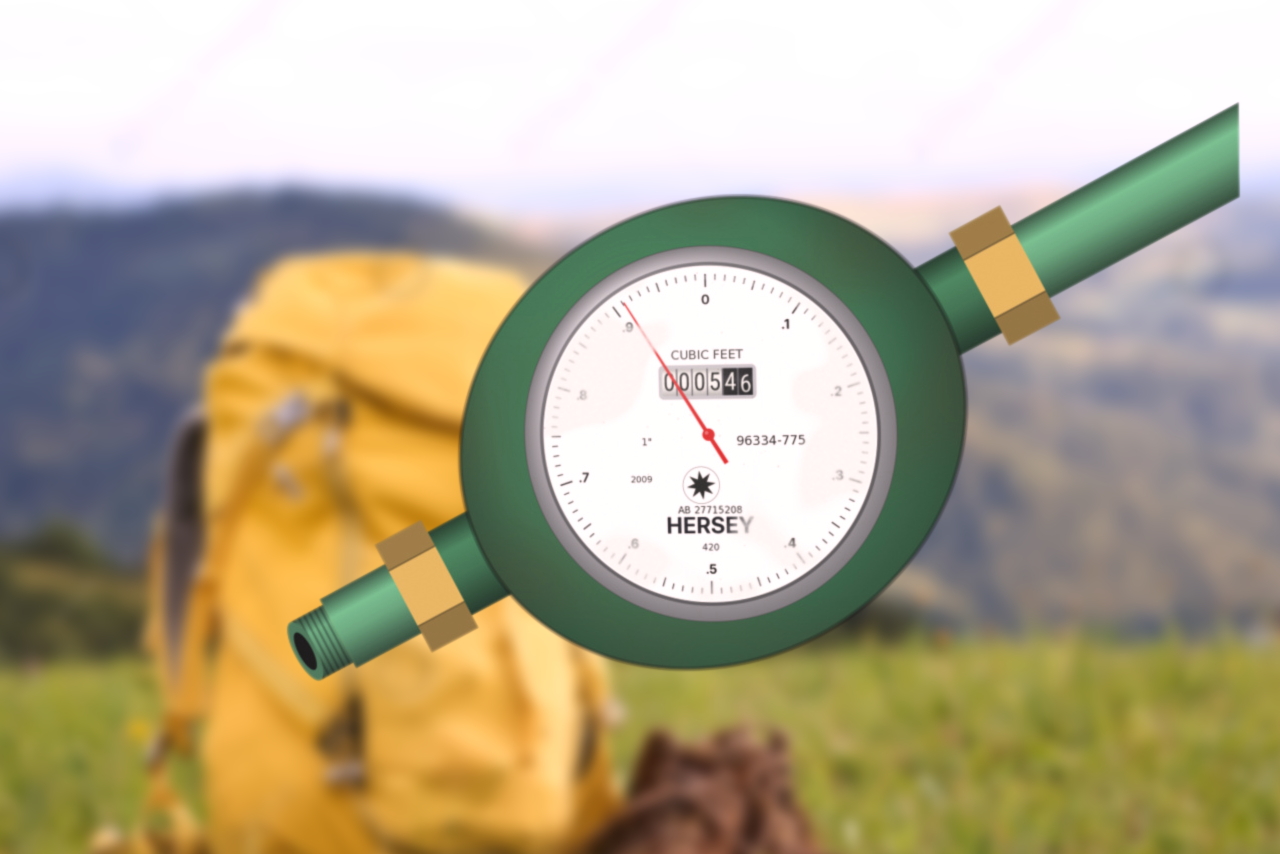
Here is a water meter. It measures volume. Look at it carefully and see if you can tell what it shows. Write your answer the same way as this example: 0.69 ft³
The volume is 545.91 ft³
